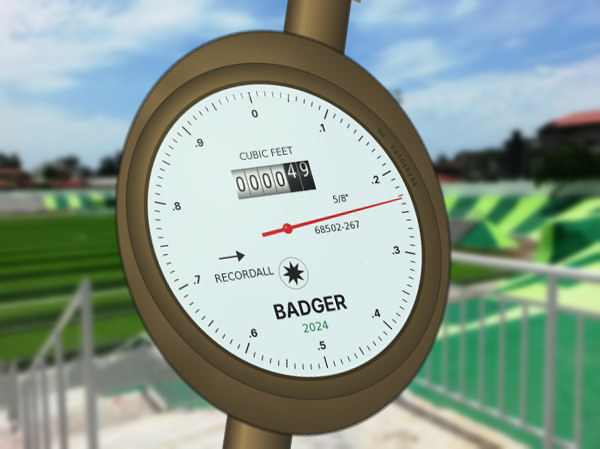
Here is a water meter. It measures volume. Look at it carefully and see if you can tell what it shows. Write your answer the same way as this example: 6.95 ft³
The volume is 49.23 ft³
